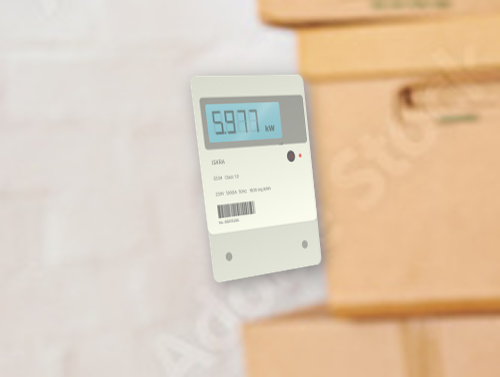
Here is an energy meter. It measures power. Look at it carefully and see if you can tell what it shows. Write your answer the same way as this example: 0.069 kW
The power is 5.977 kW
